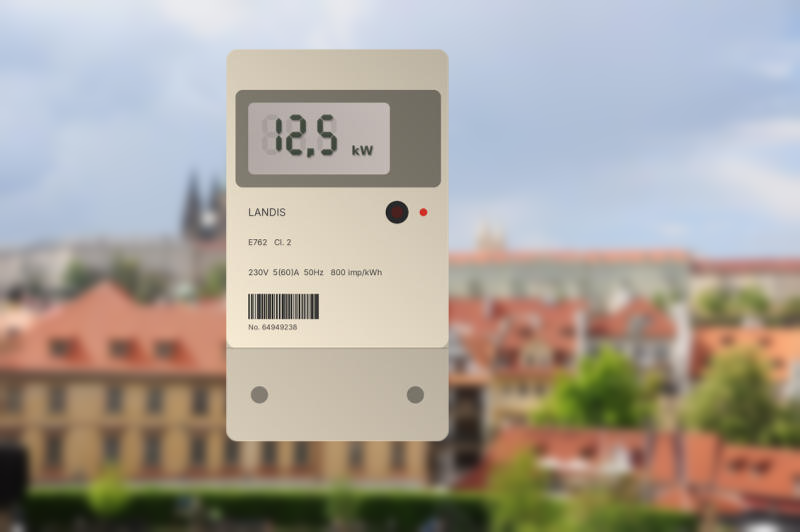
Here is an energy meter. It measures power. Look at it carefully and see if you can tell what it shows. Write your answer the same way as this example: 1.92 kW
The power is 12.5 kW
